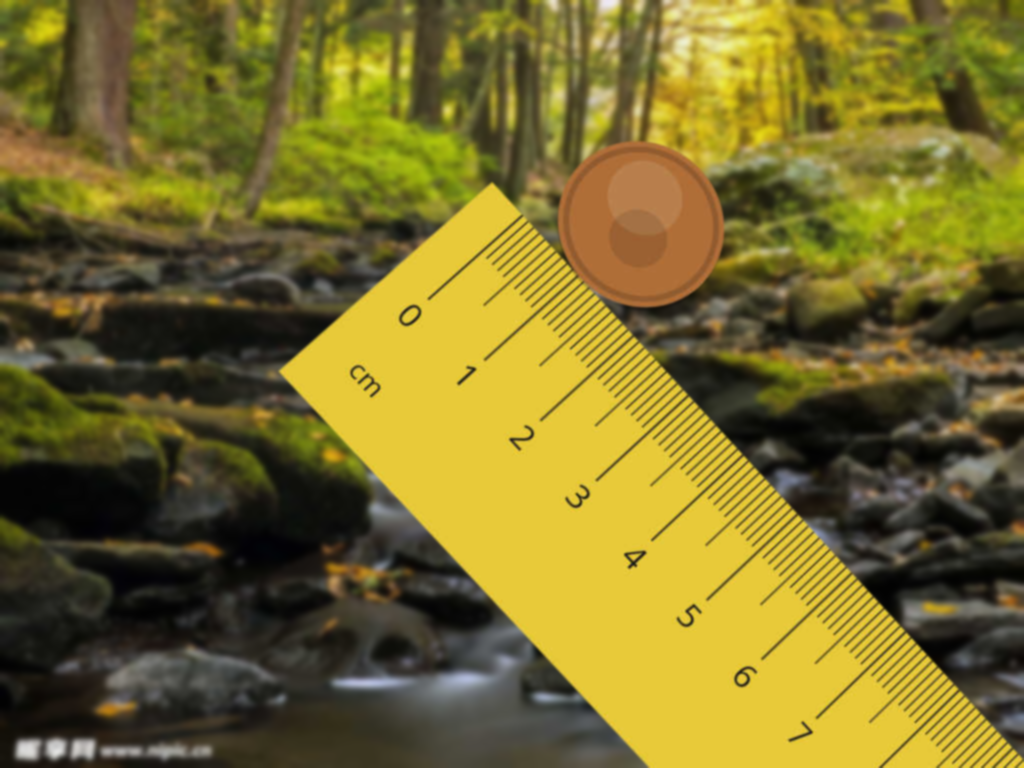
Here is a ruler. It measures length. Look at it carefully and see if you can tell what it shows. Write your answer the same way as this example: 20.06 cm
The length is 2.1 cm
